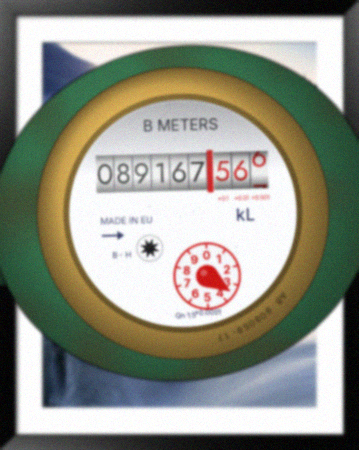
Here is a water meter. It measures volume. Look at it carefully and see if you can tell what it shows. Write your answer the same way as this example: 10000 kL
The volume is 89167.5663 kL
